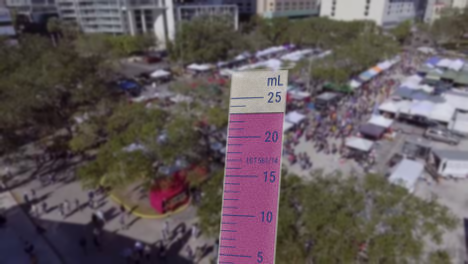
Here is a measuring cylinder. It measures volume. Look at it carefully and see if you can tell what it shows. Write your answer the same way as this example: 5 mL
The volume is 23 mL
